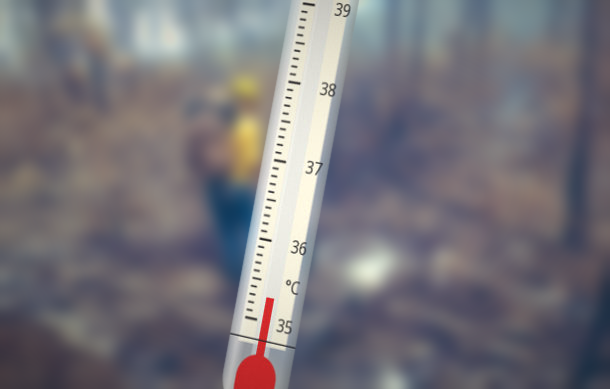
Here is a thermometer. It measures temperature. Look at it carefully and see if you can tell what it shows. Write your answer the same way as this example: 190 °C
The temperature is 35.3 °C
